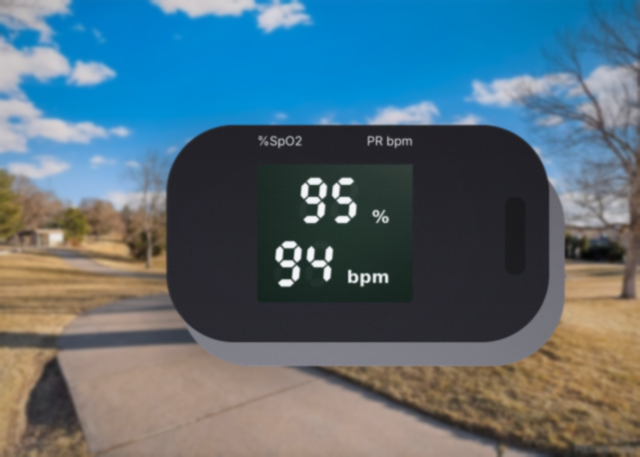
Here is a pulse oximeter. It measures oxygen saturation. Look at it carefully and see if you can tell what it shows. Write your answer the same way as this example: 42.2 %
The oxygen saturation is 95 %
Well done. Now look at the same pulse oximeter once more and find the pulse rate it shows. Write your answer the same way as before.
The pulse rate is 94 bpm
